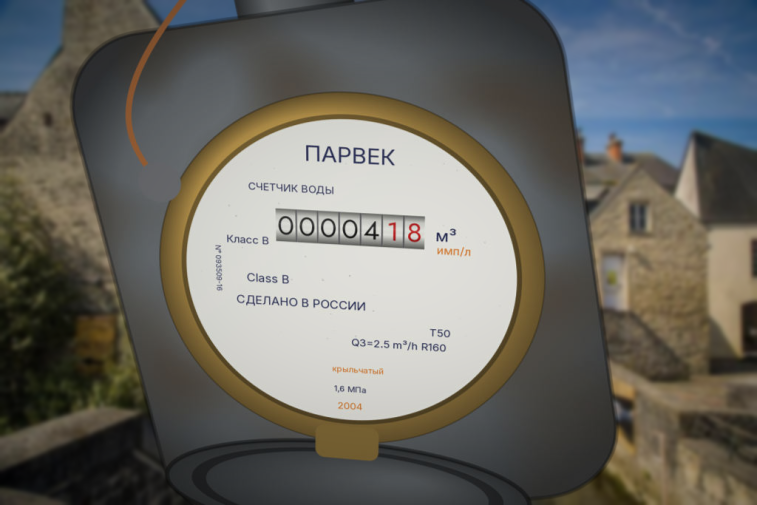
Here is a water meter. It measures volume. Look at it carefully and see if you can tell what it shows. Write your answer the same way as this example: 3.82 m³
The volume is 4.18 m³
